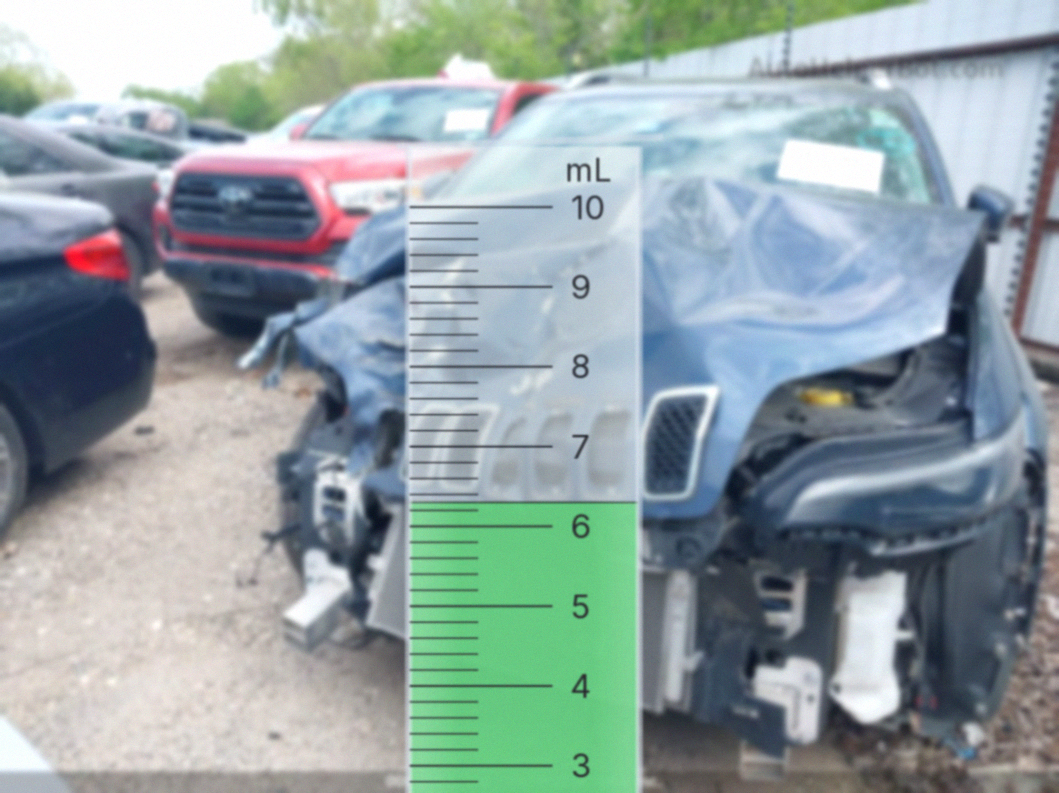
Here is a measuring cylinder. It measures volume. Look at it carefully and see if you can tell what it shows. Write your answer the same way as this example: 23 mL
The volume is 6.3 mL
